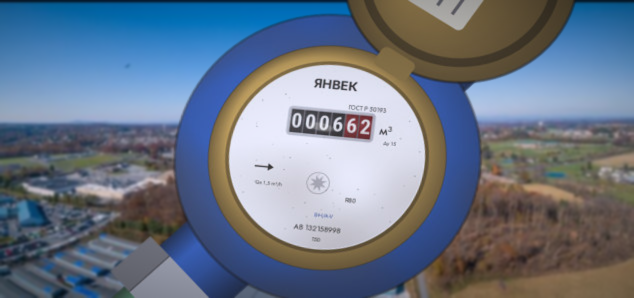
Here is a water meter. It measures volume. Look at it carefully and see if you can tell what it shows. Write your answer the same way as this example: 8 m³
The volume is 6.62 m³
